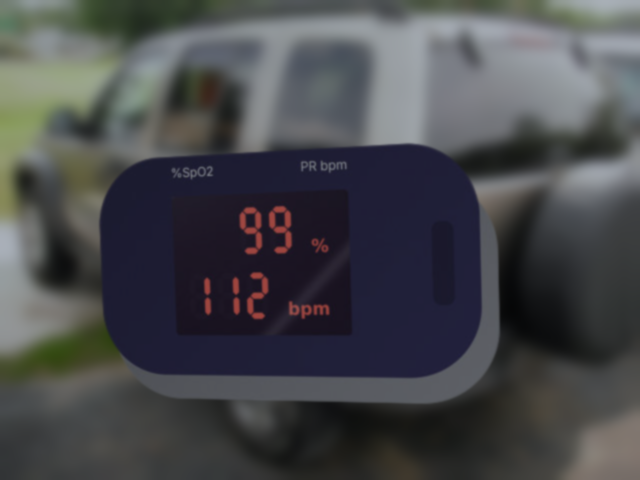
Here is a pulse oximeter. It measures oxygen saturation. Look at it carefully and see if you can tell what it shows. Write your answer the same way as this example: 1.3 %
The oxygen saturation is 99 %
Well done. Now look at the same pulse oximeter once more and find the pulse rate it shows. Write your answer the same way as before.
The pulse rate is 112 bpm
